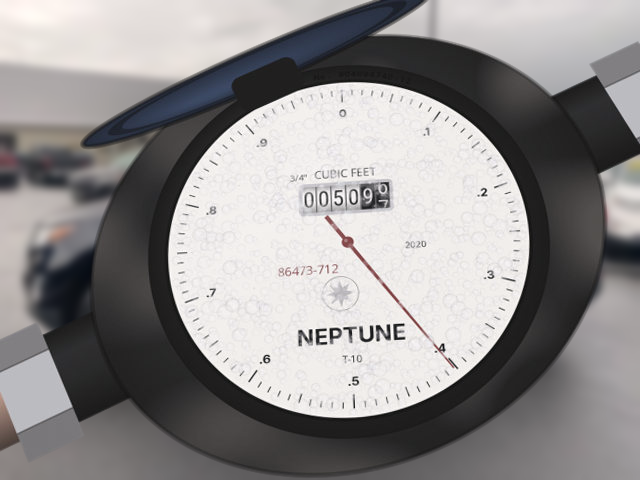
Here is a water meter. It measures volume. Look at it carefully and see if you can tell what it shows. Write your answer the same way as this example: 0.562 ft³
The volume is 5096.40 ft³
